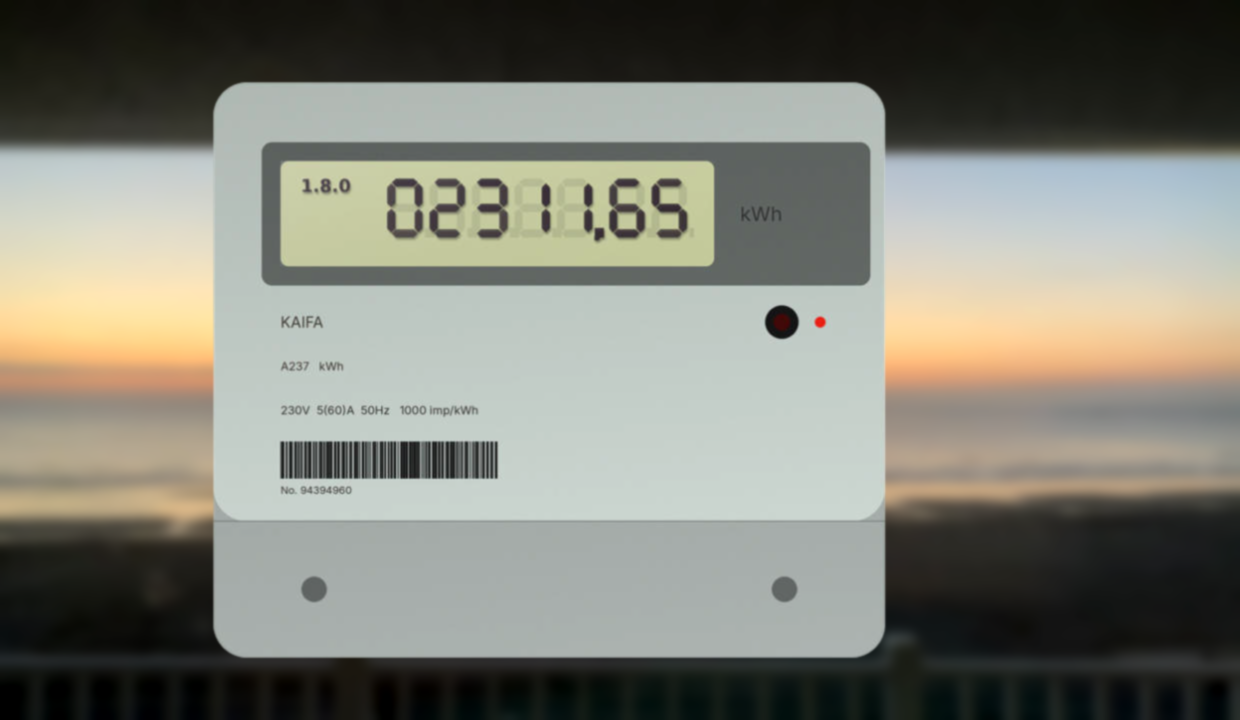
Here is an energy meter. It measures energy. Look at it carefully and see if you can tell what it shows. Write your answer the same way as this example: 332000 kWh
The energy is 2311.65 kWh
